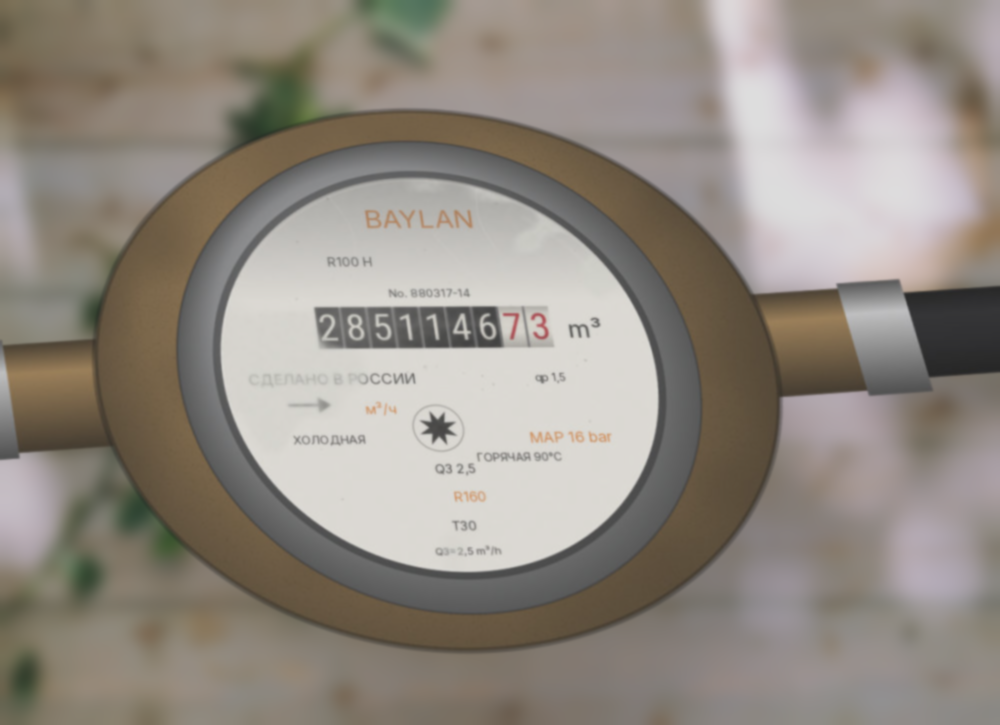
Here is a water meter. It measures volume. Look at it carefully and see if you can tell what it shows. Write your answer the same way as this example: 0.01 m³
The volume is 2851146.73 m³
